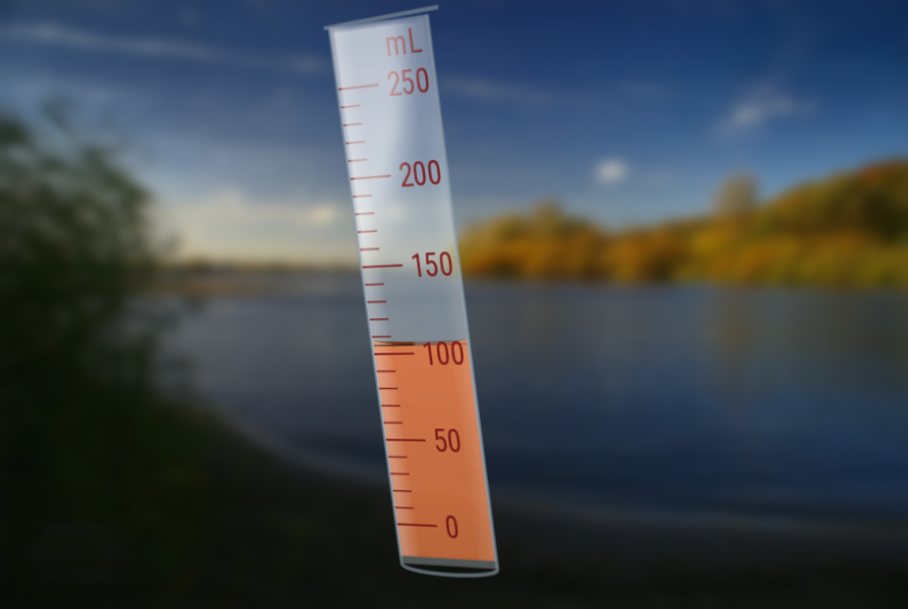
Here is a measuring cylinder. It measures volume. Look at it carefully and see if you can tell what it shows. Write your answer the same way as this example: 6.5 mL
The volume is 105 mL
